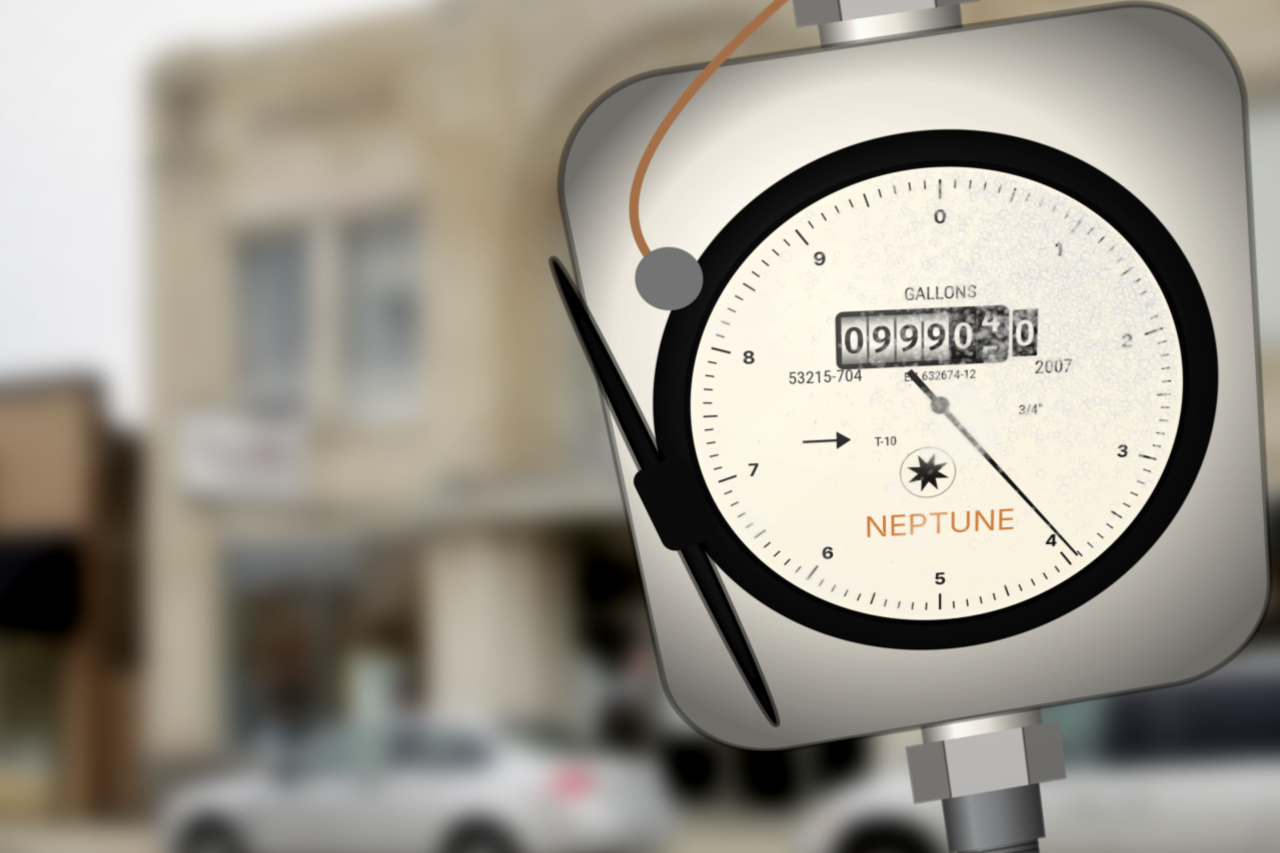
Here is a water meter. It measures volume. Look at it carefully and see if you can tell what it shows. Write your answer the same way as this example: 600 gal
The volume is 999043.9 gal
